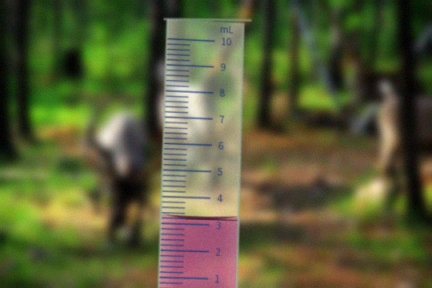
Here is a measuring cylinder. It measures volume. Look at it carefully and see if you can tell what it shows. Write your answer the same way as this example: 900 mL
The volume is 3.2 mL
